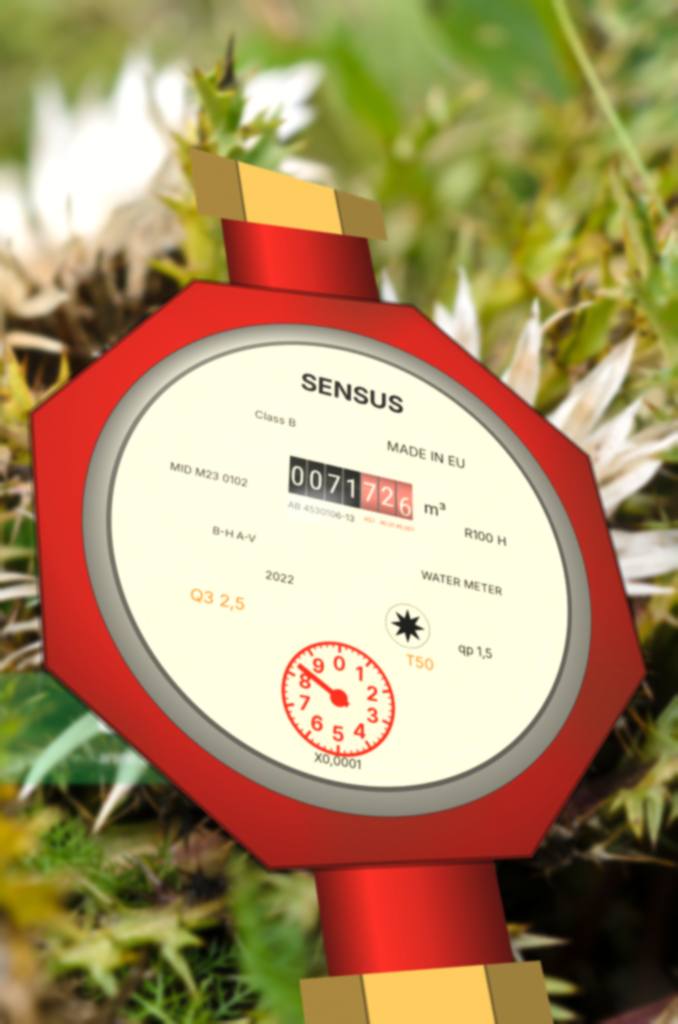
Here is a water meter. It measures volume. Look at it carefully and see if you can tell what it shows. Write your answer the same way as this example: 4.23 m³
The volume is 71.7258 m³
